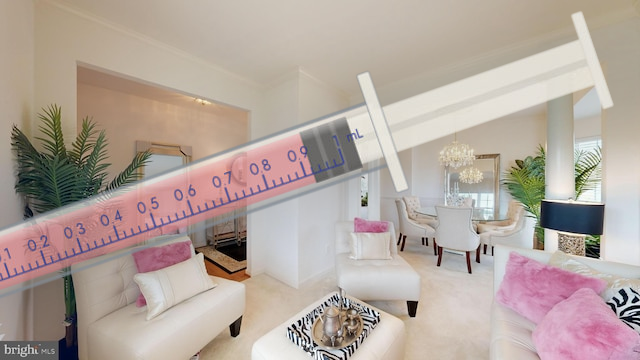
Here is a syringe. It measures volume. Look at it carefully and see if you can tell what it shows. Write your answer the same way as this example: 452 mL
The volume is 0.92 mL
